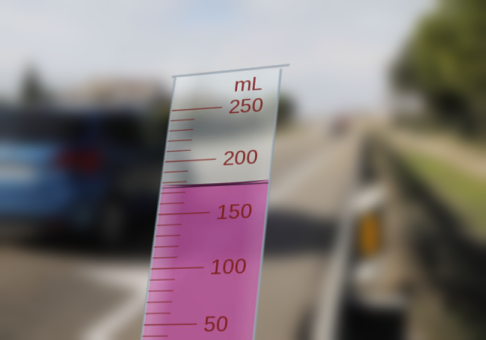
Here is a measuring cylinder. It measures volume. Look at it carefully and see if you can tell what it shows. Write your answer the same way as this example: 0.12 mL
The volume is 175 mL
